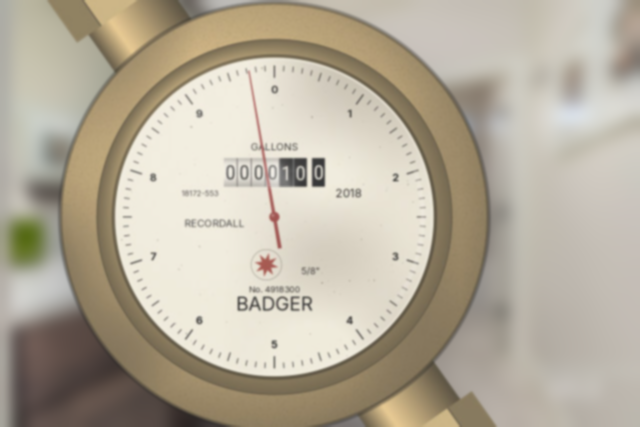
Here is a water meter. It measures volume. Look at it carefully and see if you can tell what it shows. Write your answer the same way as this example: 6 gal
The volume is 99.7 gal
